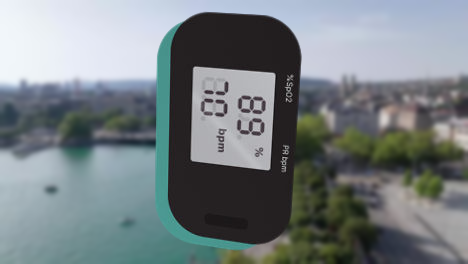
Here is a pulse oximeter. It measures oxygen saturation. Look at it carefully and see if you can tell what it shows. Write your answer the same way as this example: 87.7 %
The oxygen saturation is 89 %
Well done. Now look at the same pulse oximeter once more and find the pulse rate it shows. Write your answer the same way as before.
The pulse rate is 70 bpm
